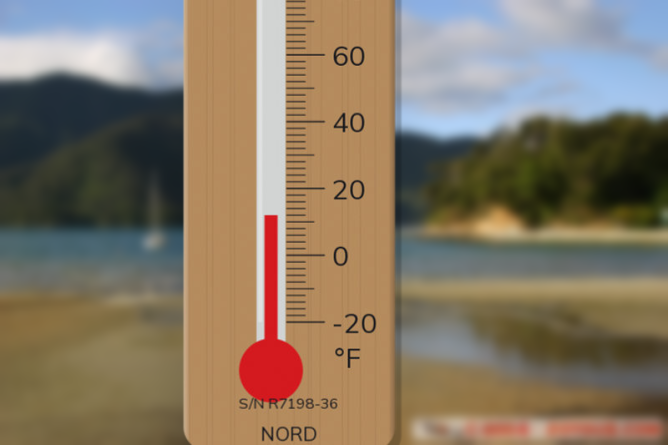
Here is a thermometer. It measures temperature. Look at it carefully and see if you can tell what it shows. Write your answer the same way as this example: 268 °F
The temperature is 12 °F
